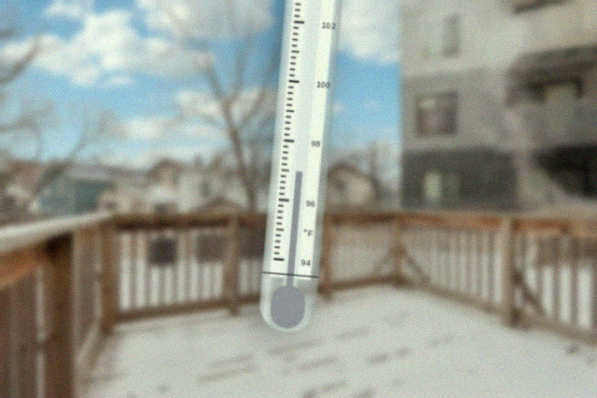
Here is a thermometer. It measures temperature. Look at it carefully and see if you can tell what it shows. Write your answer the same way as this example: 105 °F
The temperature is 97 °F
